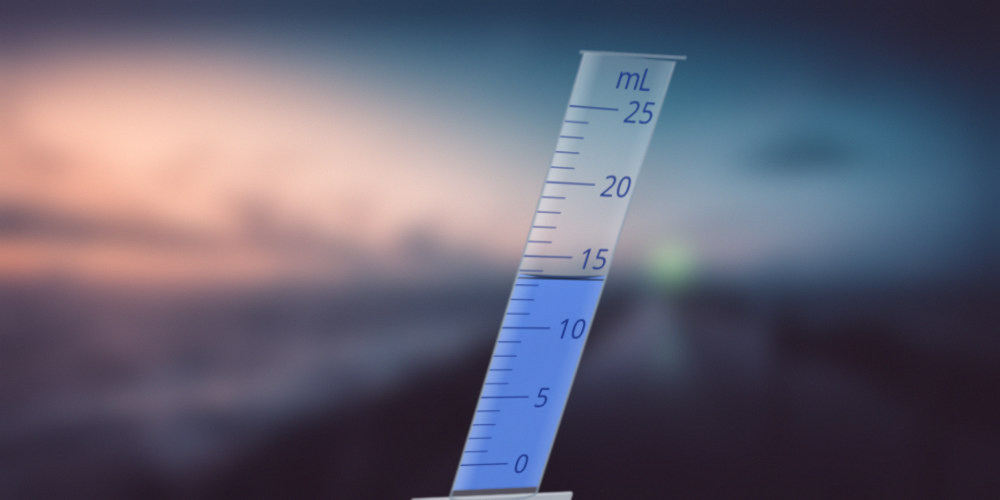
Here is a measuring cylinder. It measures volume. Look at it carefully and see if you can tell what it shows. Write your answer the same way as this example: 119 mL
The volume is 13.5 mL
